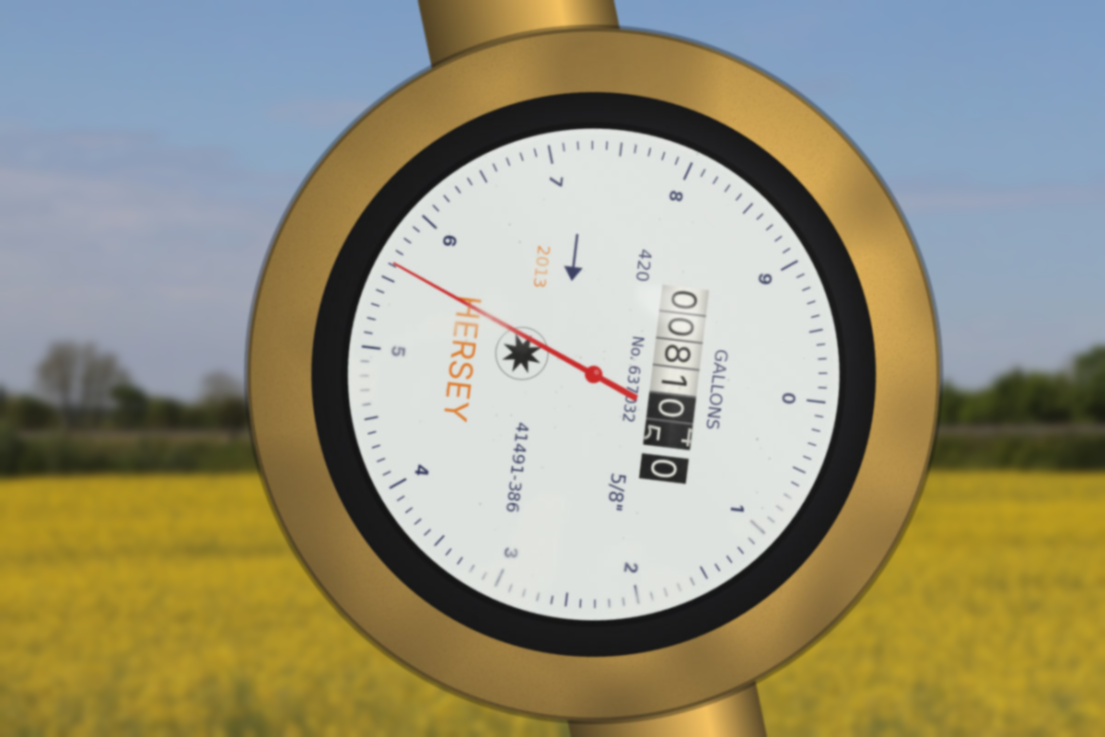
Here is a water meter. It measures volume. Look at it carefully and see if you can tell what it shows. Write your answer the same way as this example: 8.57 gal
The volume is 81045.6 gal
